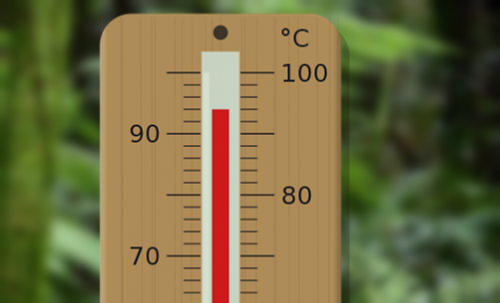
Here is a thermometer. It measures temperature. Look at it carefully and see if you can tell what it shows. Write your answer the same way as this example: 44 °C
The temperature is 94 °C
